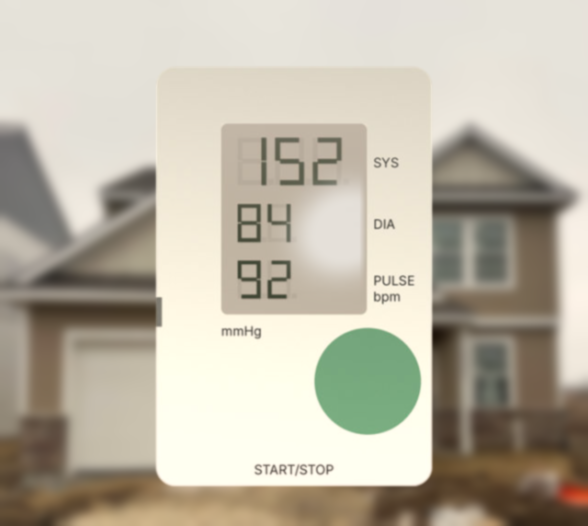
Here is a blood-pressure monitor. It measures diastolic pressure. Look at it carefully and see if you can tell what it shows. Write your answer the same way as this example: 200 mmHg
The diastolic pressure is 84 mmHg
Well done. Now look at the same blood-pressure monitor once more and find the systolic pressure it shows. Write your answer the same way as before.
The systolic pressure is 152 mmHg
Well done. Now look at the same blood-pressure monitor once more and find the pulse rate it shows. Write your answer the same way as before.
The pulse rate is 92 bpm
